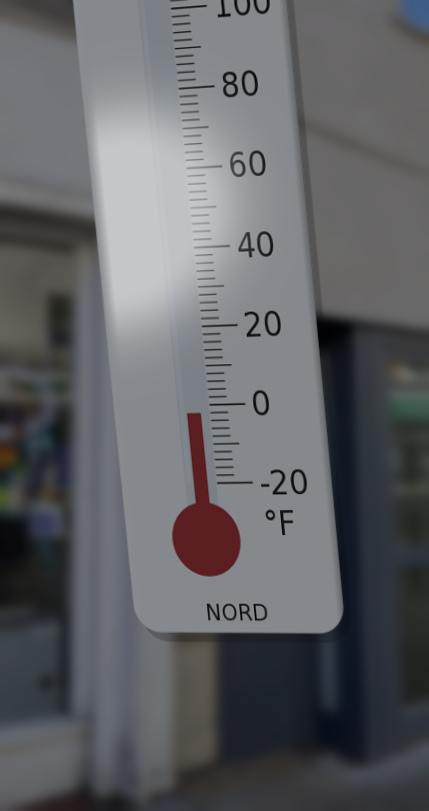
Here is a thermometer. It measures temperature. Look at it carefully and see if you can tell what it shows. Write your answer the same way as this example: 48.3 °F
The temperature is -2 °F
